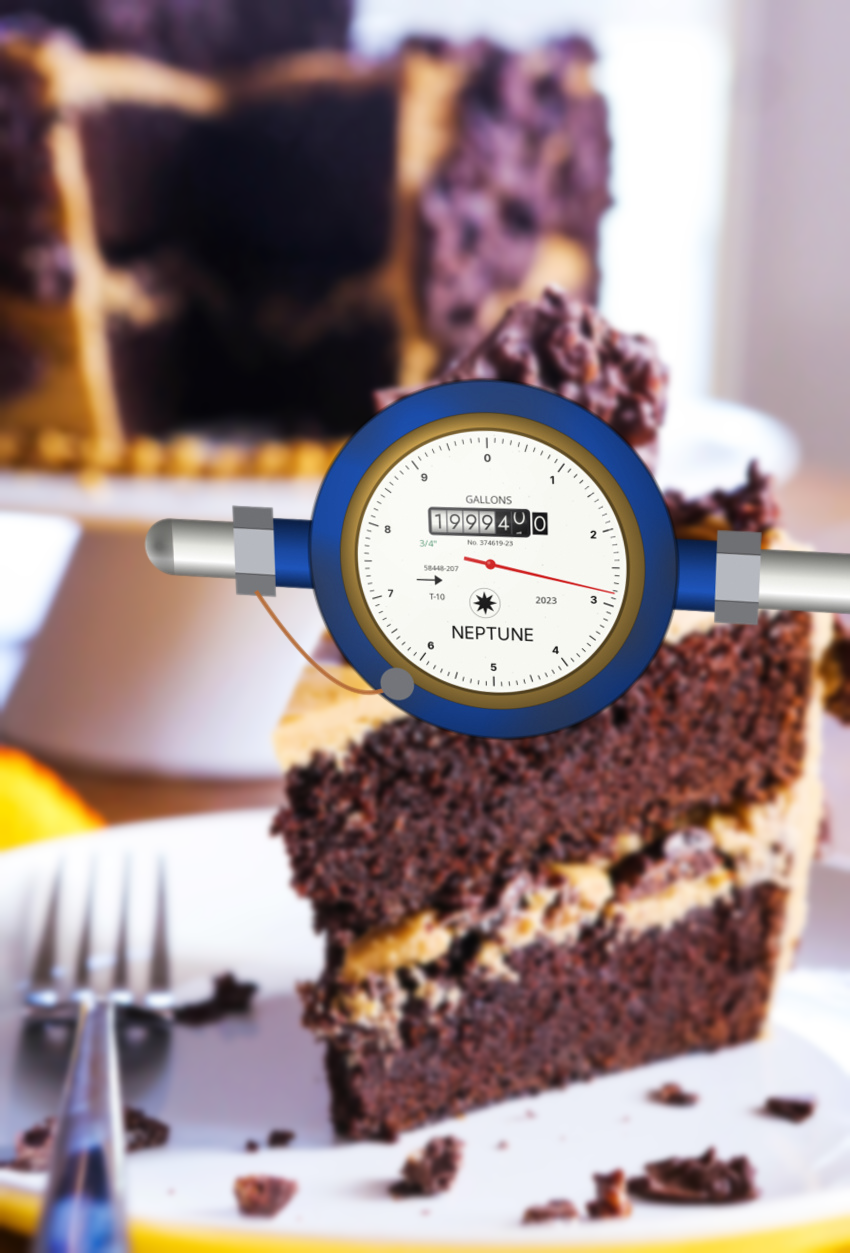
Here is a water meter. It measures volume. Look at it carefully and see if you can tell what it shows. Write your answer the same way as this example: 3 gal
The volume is 1999402.8 gal
